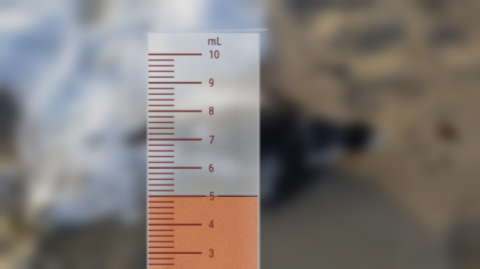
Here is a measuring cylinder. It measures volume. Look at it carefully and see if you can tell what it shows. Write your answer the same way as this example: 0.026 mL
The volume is 5 mL
